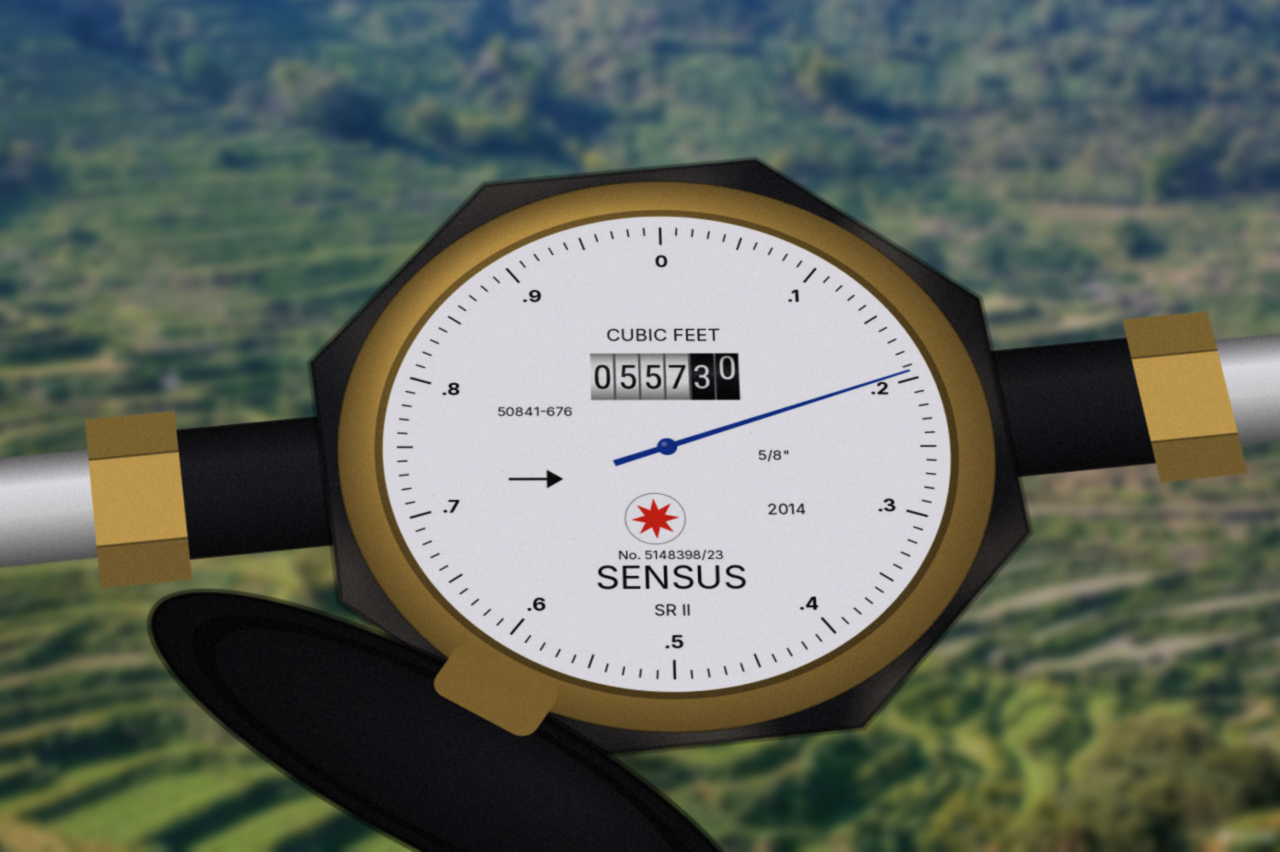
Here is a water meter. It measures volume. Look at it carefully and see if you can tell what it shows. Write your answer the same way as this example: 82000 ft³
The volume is 55730.19 ft³
